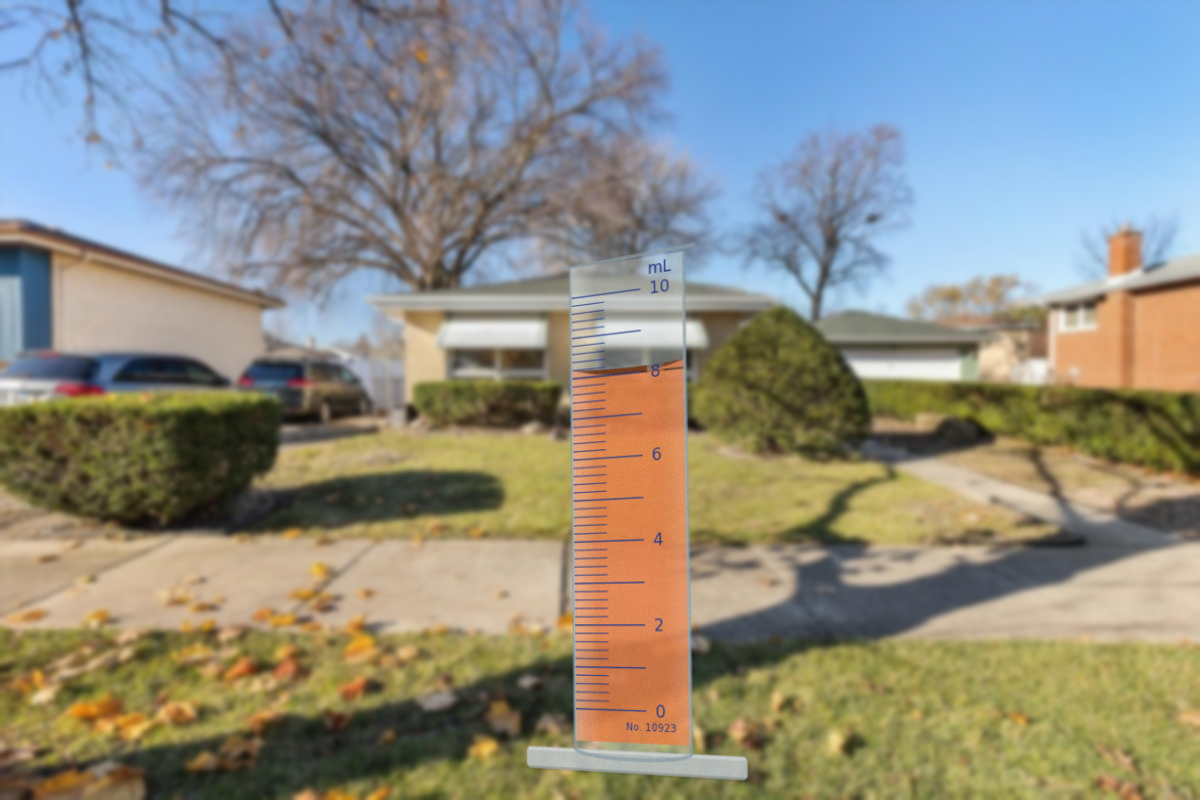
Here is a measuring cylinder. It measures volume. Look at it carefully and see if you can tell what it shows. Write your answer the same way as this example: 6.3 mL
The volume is 8 mL
